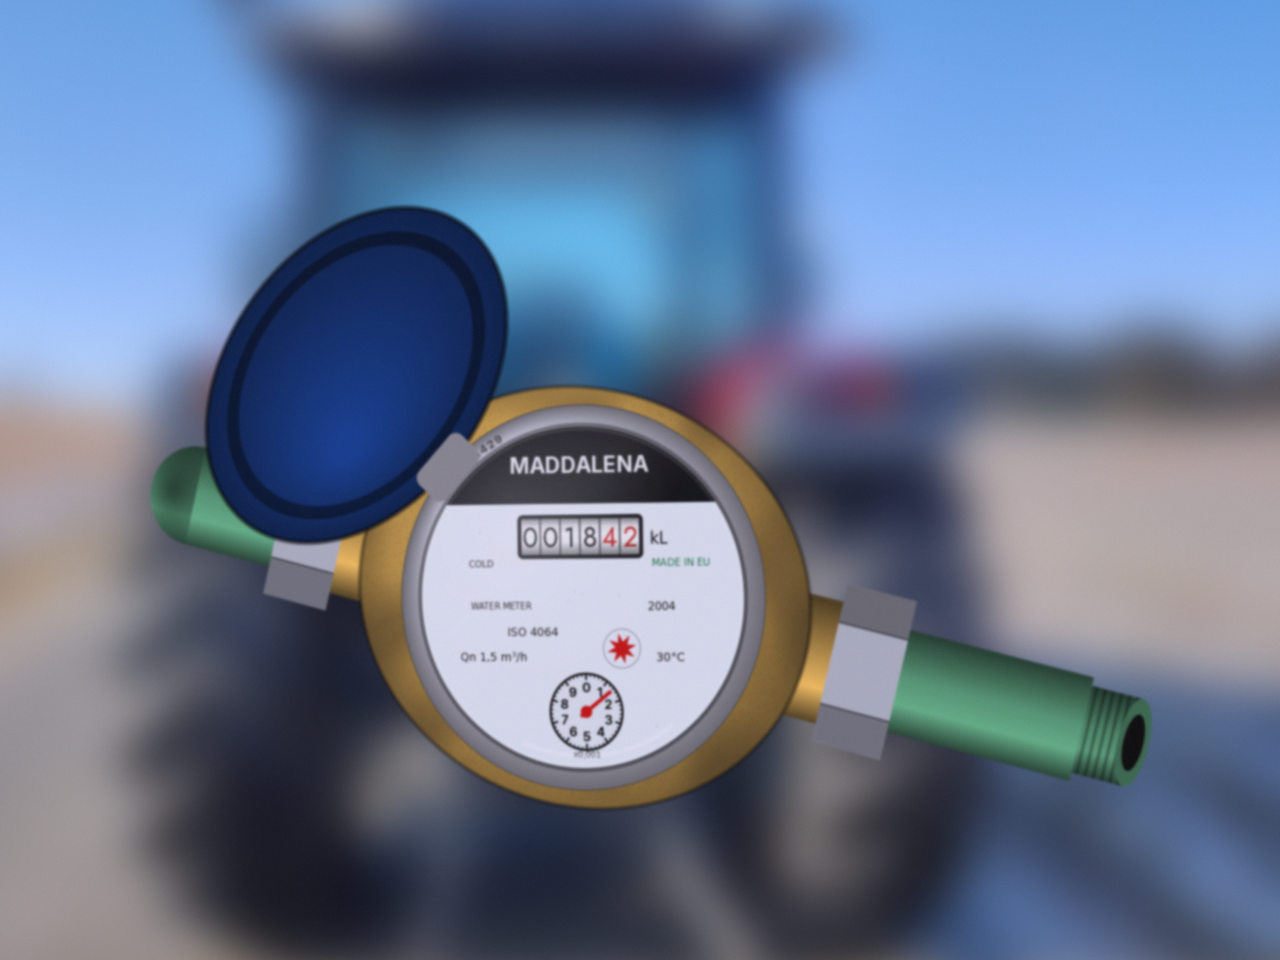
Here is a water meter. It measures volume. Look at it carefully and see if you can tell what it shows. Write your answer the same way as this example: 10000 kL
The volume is 18.421 kL
